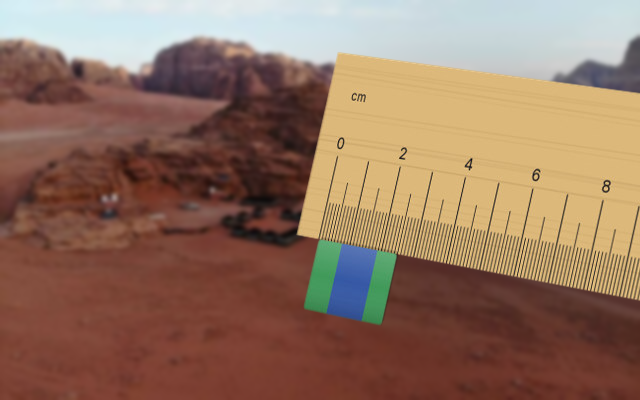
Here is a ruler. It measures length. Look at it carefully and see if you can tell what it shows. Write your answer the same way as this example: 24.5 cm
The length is 2.5 cm
